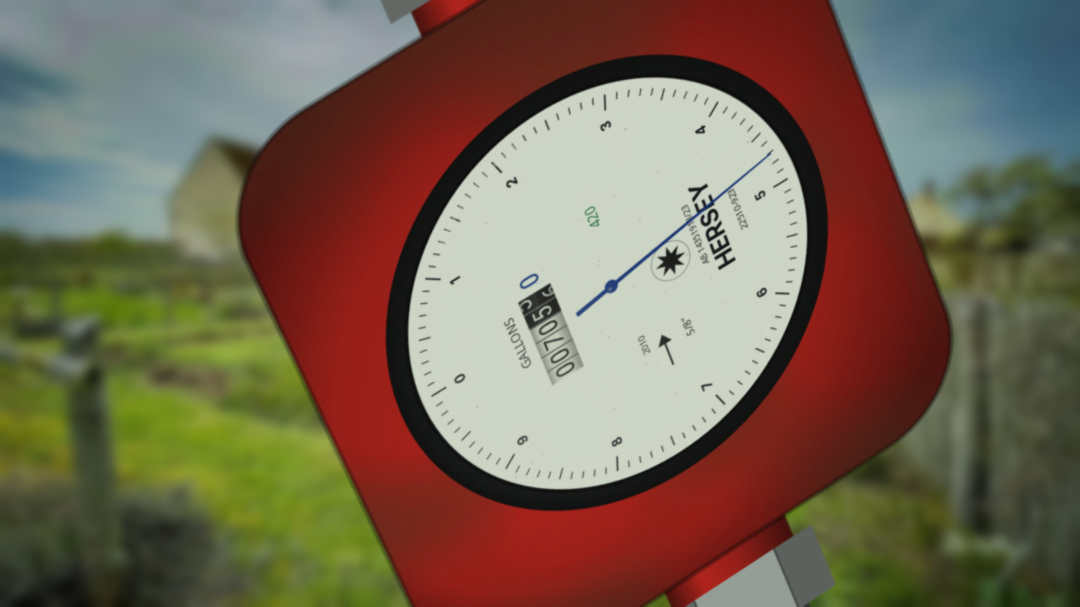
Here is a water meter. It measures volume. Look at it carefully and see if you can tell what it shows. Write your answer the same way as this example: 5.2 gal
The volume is 70554.7 gal
